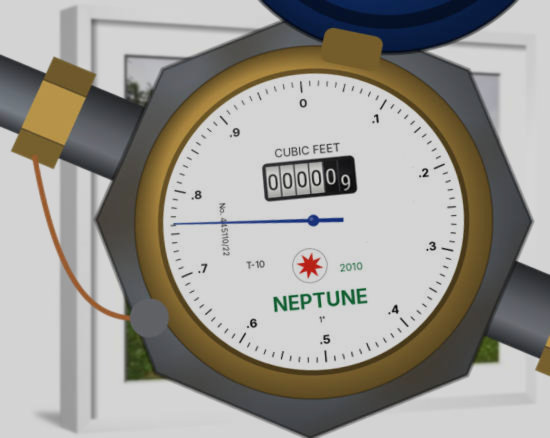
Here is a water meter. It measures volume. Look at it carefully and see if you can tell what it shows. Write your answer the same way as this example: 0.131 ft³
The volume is 8.76 ft³
